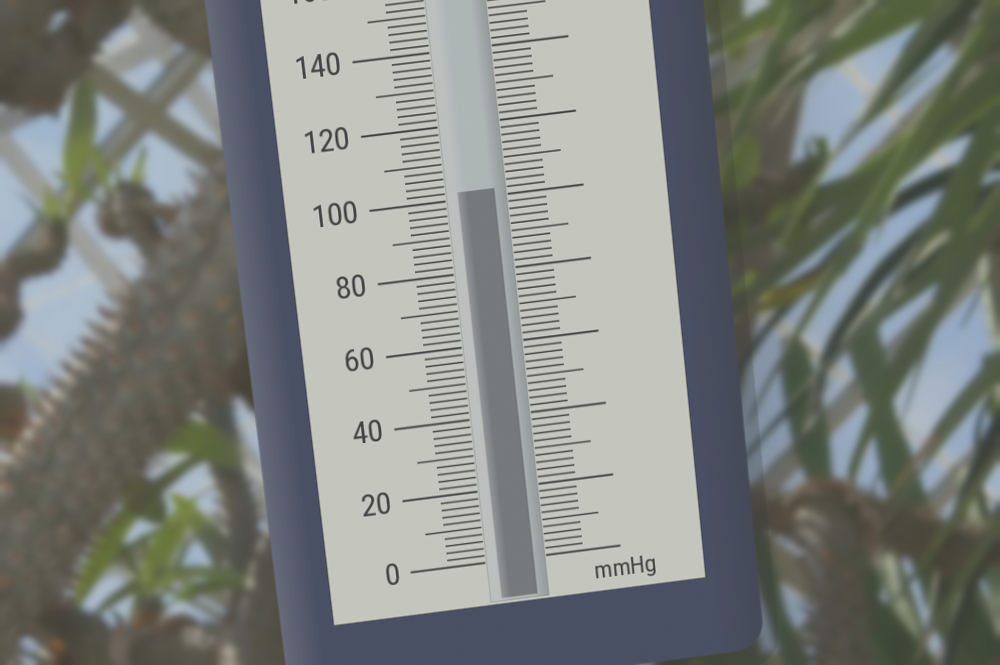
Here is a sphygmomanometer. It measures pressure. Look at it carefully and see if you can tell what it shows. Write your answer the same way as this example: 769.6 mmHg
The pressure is 102 mmHg
